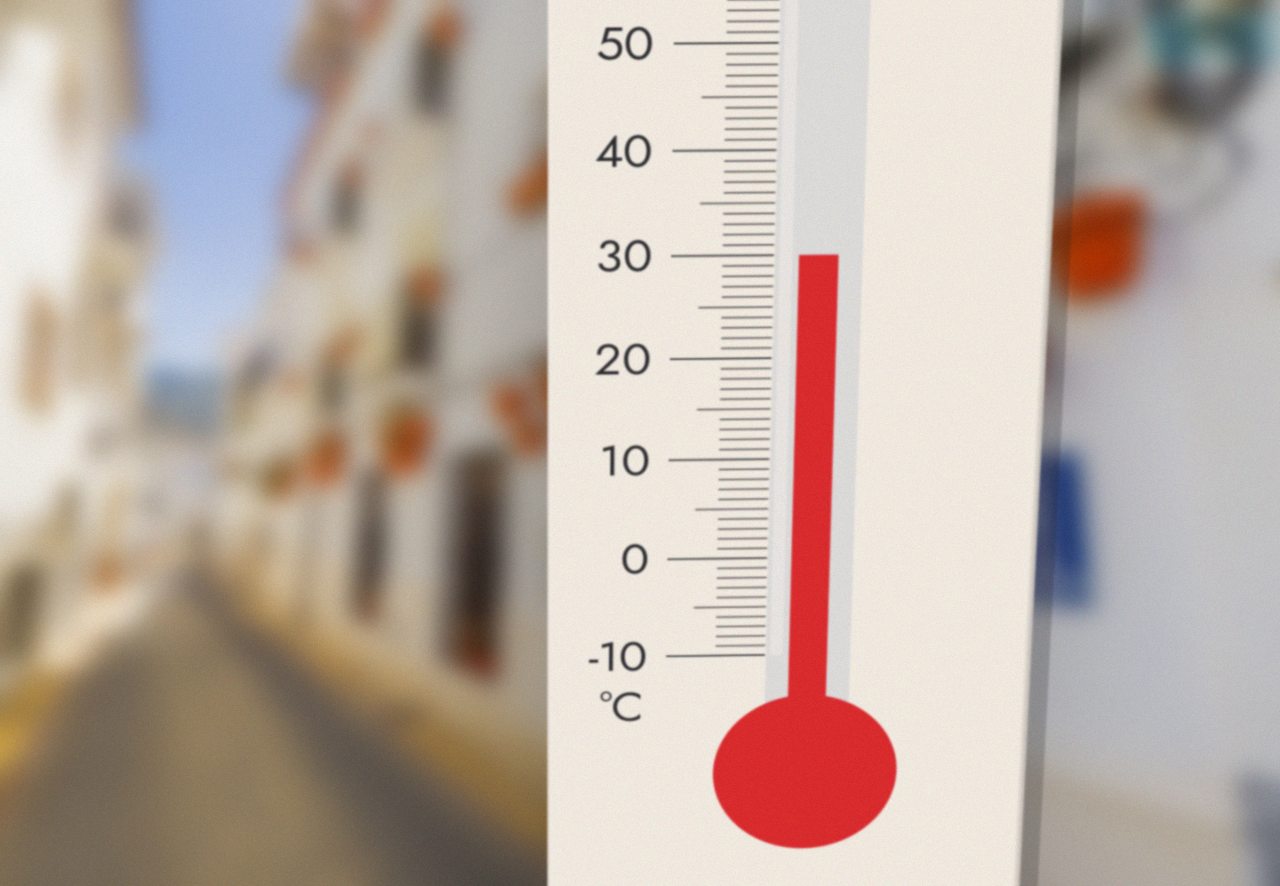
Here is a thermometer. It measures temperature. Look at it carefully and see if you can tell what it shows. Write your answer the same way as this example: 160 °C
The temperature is 30 °C
